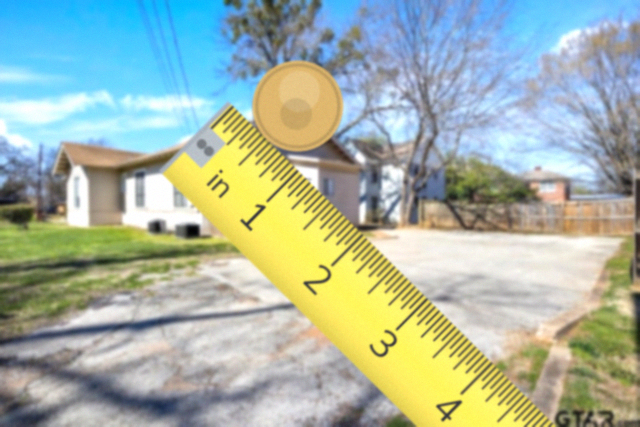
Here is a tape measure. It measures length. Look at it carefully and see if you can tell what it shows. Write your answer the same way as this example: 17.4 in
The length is 1 in
